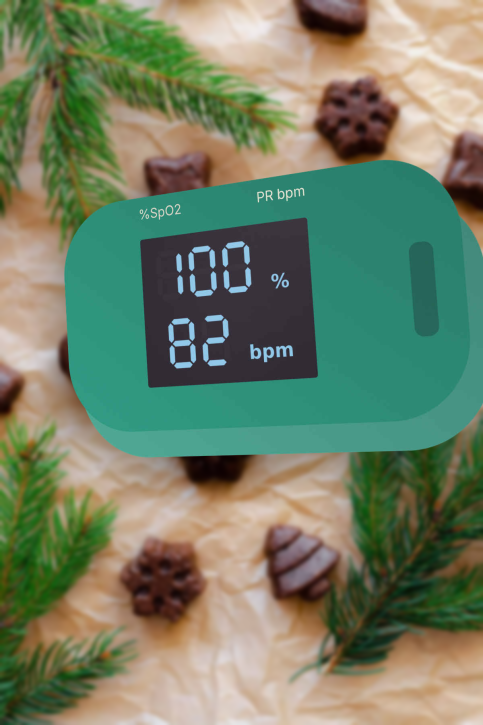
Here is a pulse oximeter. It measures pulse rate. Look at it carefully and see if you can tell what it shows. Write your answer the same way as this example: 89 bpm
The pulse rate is 82 bpm
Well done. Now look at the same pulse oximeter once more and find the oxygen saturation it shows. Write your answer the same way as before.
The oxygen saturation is 100 %
